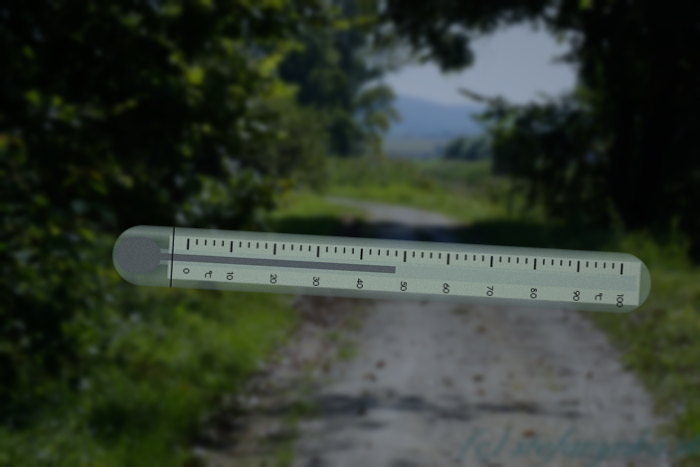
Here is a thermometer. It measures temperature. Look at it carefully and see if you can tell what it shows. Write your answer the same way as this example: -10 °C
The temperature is 48 °C
